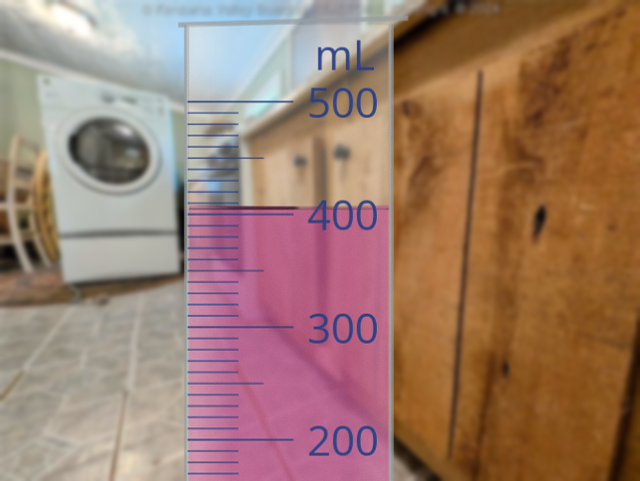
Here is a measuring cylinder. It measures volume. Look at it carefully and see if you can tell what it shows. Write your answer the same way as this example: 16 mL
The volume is 405 mL
